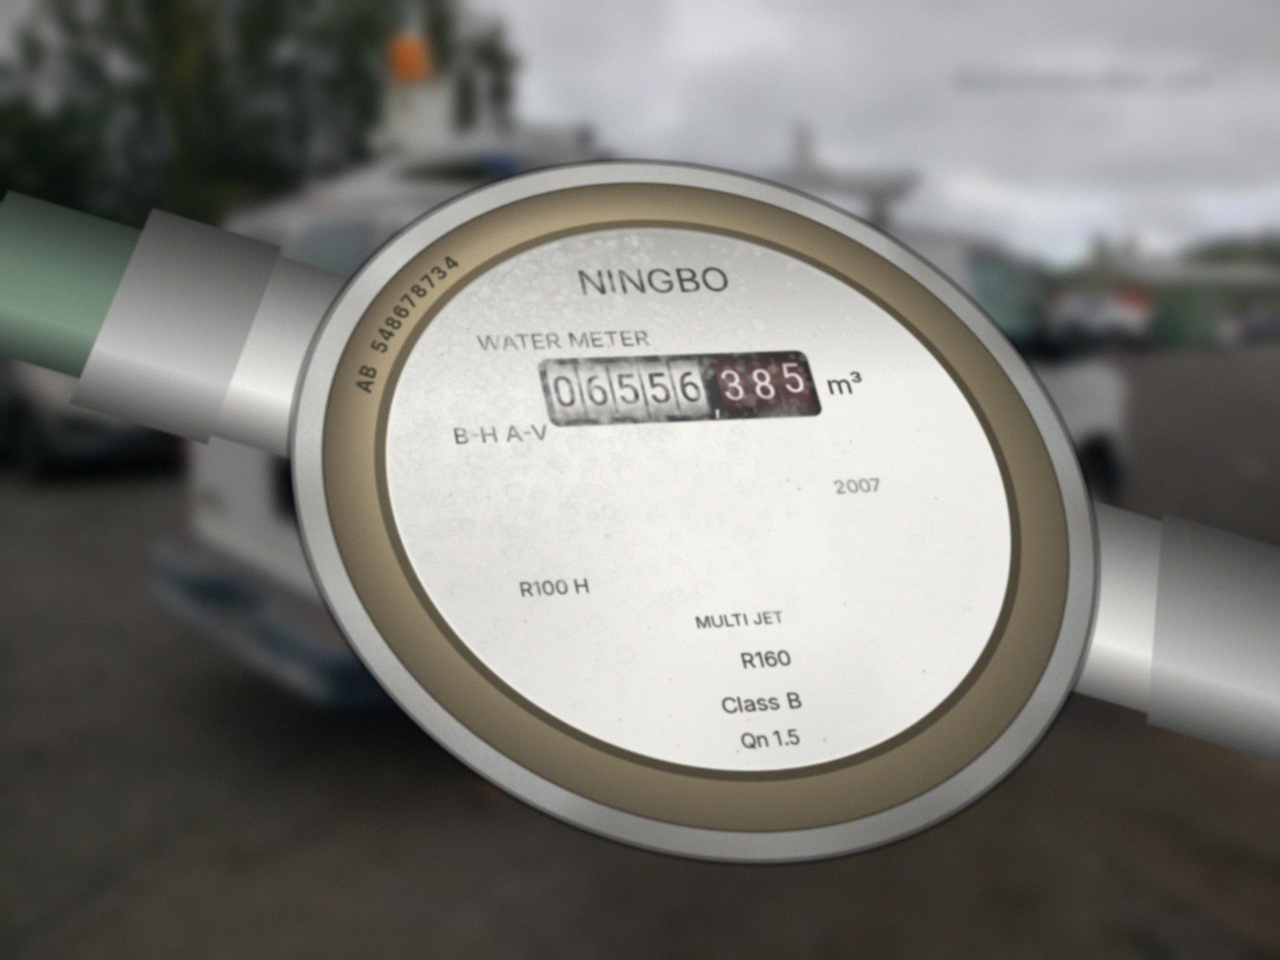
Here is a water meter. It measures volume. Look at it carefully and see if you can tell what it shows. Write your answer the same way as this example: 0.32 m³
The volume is 6556.385 m³
